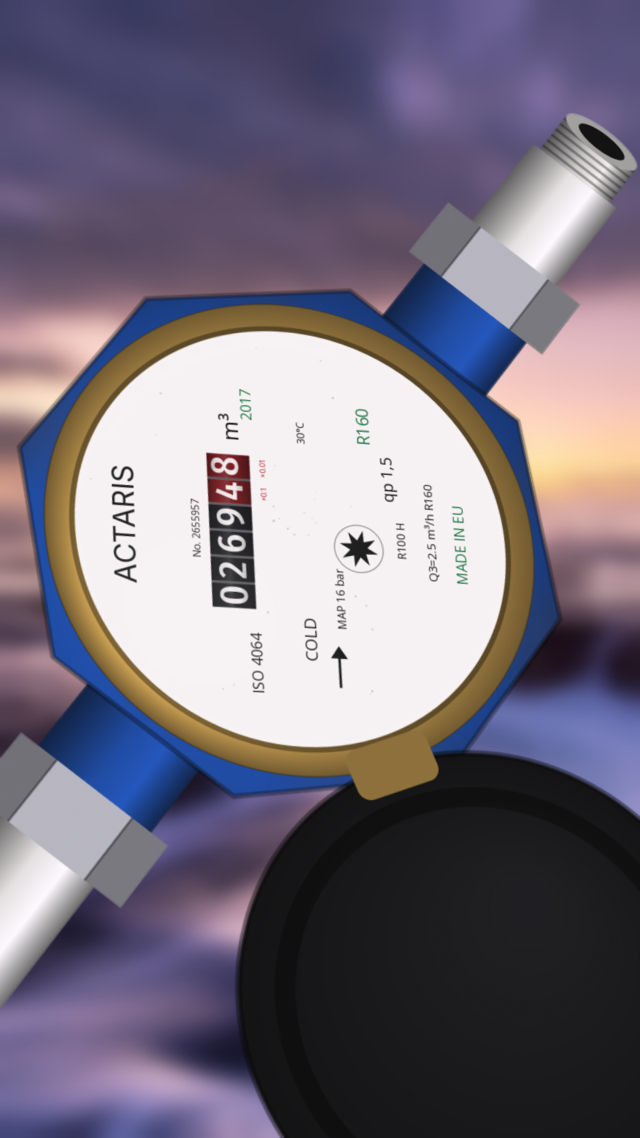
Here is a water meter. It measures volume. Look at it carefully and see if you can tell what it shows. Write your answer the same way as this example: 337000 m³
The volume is 269.48 m³
